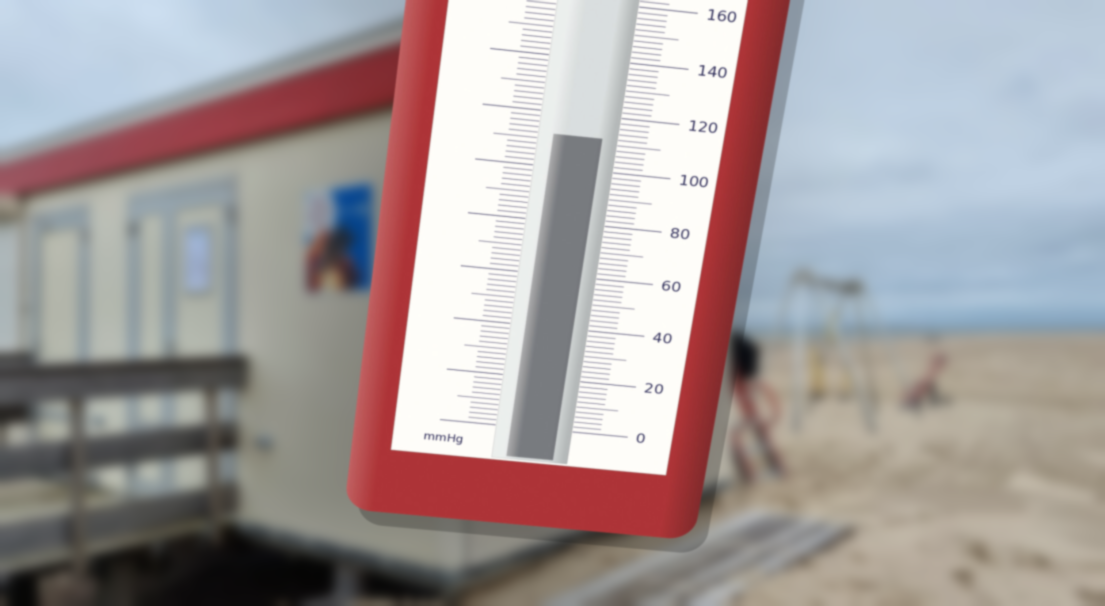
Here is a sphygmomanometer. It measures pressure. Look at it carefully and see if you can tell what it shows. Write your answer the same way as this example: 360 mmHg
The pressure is 112 mmHg
